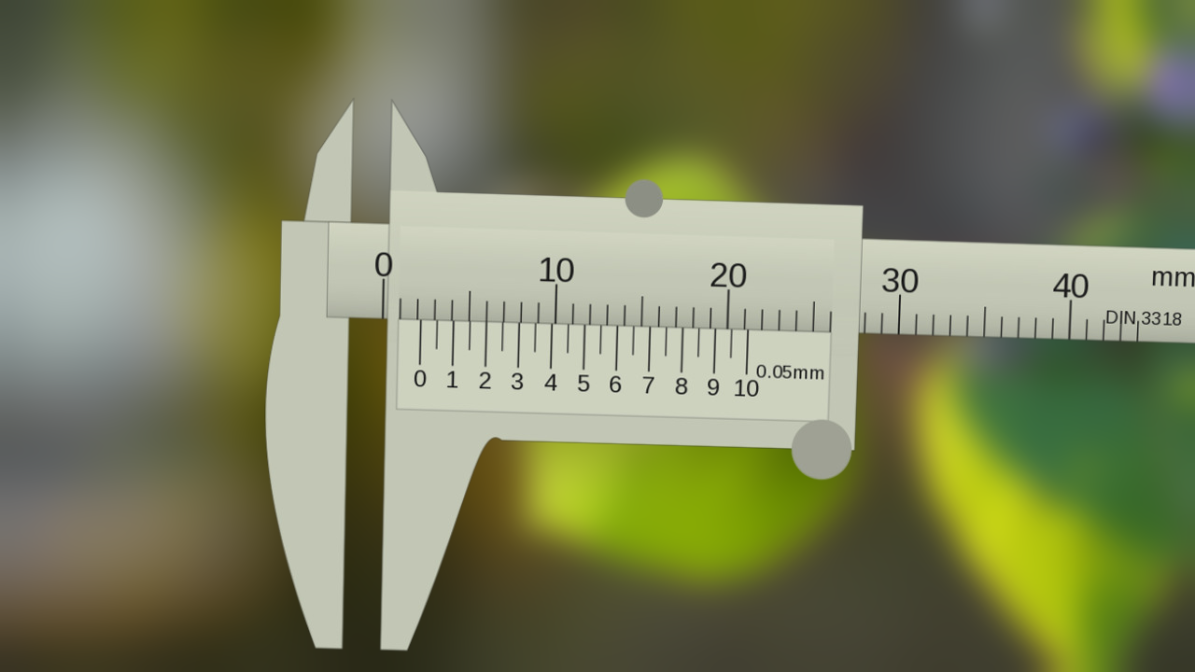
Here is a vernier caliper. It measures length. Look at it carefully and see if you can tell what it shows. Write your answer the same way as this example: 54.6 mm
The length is 2.2 mm
